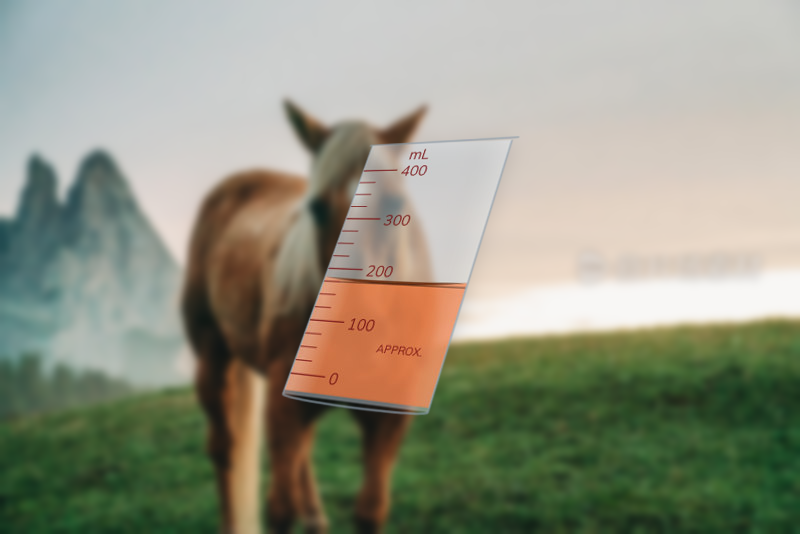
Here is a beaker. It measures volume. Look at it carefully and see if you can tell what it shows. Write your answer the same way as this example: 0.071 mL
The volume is 175 mL
